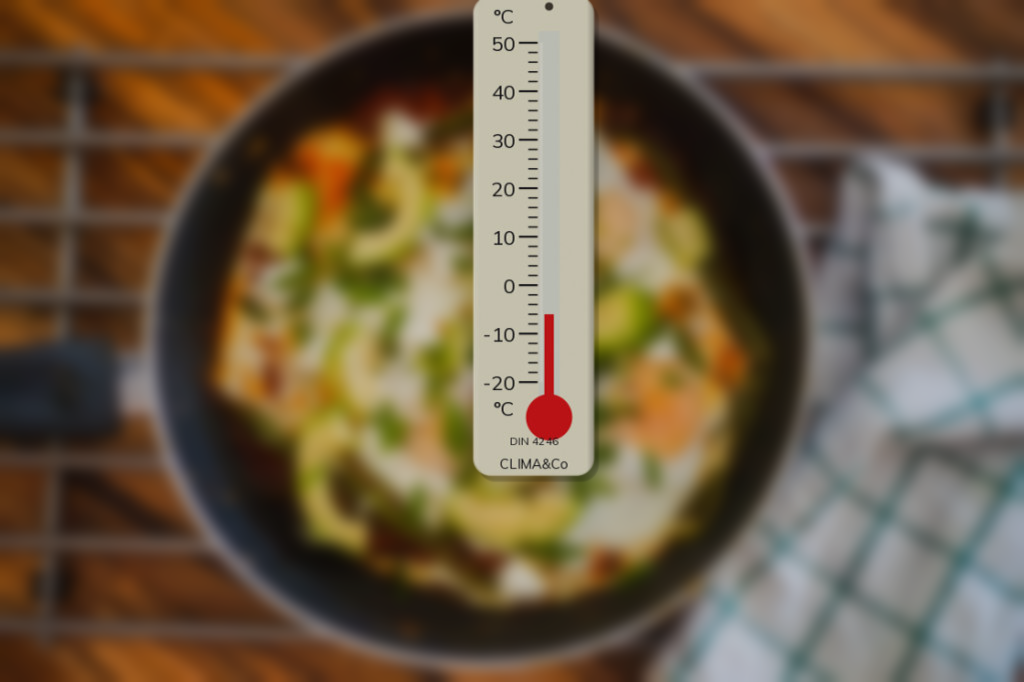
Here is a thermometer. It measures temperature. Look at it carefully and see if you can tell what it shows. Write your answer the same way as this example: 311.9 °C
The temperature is -6 °C
